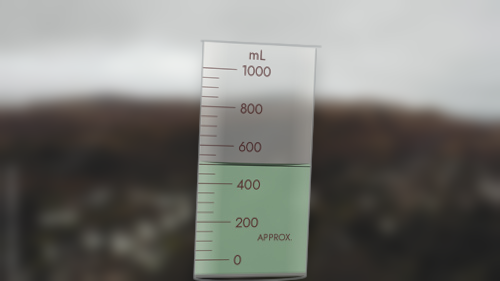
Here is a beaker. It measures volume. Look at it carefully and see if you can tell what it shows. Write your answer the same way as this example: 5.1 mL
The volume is 500 mL
